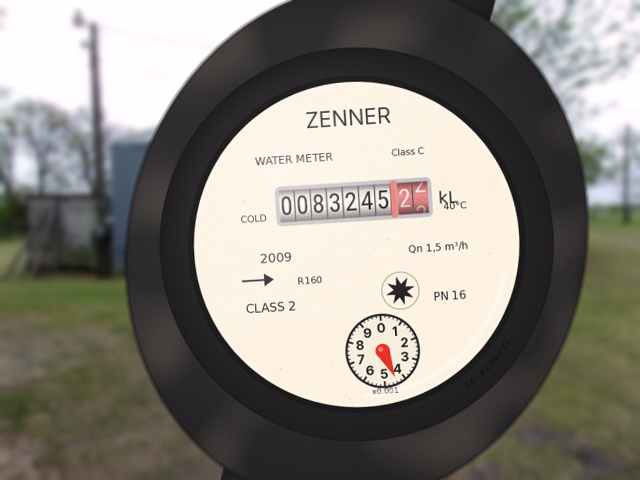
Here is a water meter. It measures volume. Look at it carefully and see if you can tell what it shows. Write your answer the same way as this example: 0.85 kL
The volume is 83245.224 kL
